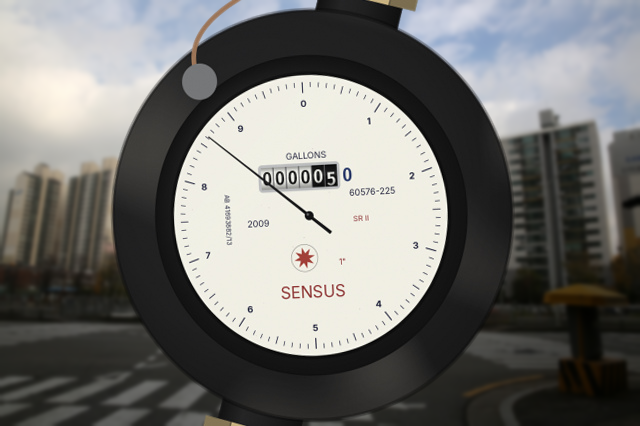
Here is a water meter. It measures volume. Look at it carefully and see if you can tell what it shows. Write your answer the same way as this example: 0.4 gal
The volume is 48.6 gal
